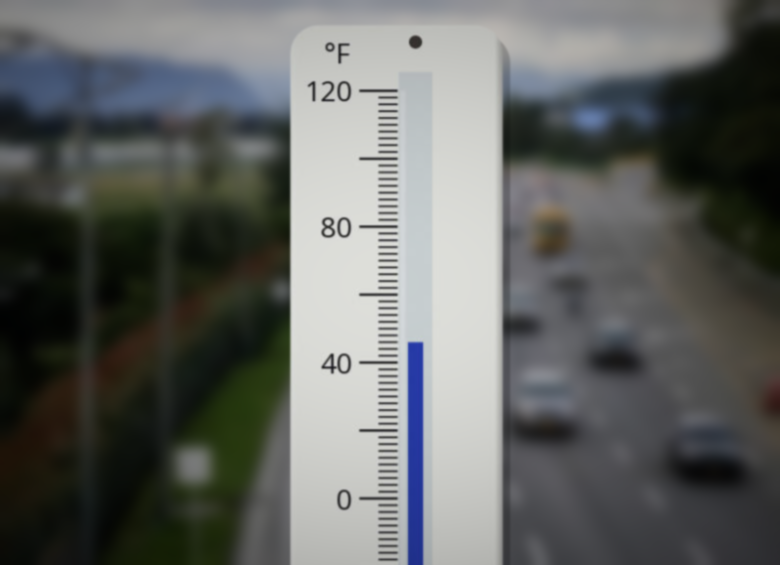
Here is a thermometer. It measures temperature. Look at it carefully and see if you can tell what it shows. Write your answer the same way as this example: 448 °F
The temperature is 46 °F
